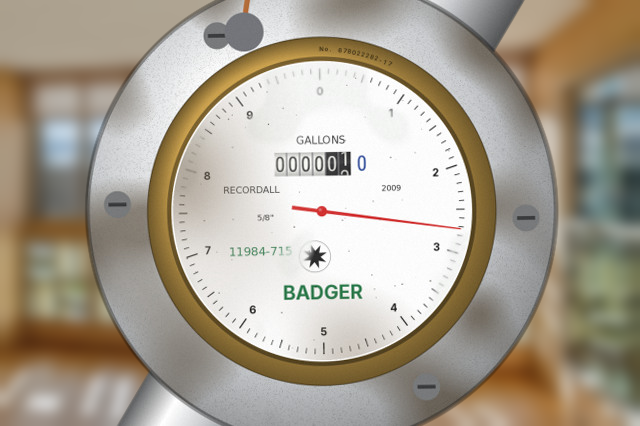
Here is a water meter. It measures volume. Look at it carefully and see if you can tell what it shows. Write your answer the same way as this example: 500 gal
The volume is 12.7 gal
